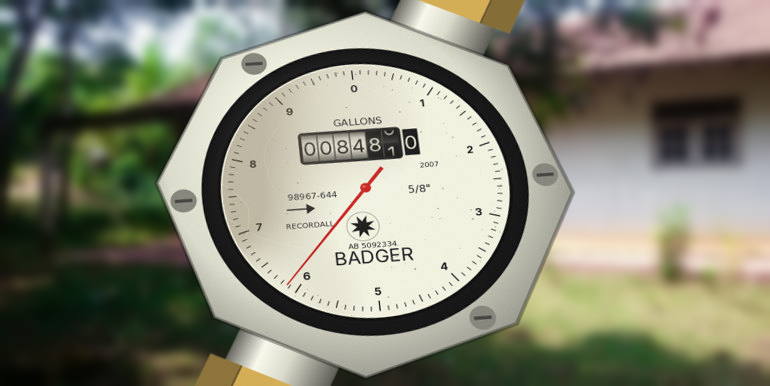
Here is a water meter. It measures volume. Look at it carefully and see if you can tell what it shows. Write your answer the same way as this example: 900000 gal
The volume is 84806.1 gal
